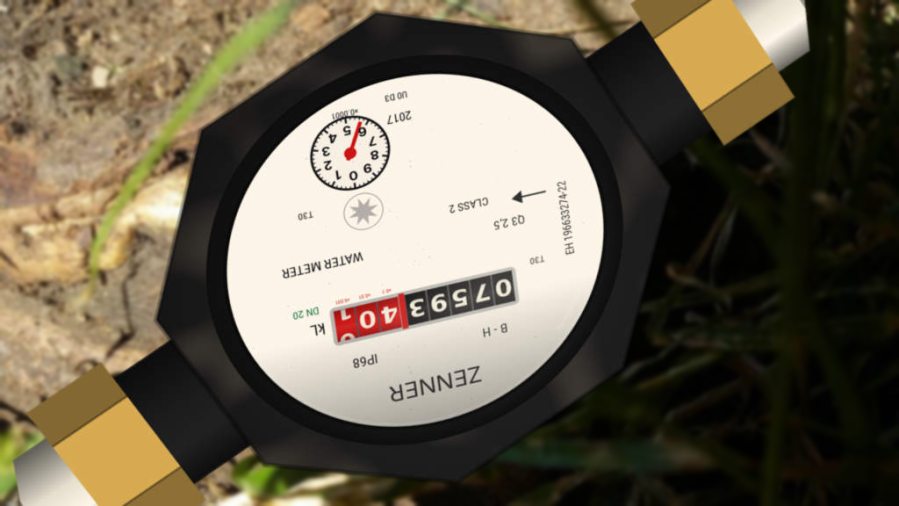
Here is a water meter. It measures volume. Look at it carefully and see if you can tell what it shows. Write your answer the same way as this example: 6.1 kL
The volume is 7593.4005 kL
